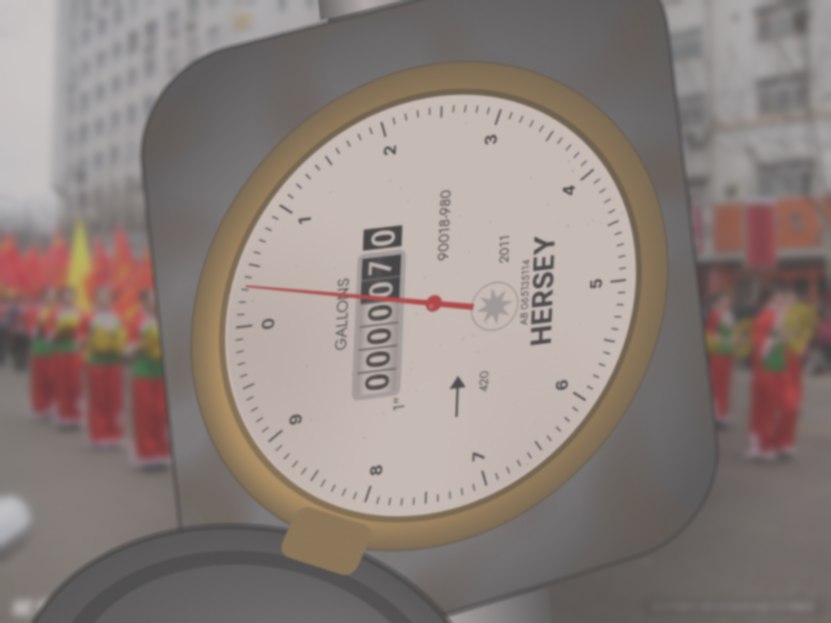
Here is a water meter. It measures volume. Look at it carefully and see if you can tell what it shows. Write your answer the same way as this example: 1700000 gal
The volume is 70.3 gal
